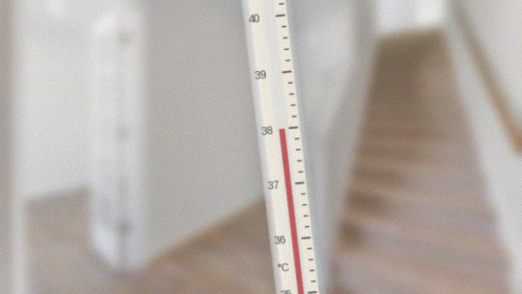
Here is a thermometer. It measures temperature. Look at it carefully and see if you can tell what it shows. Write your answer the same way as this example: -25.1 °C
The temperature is 38 °C
